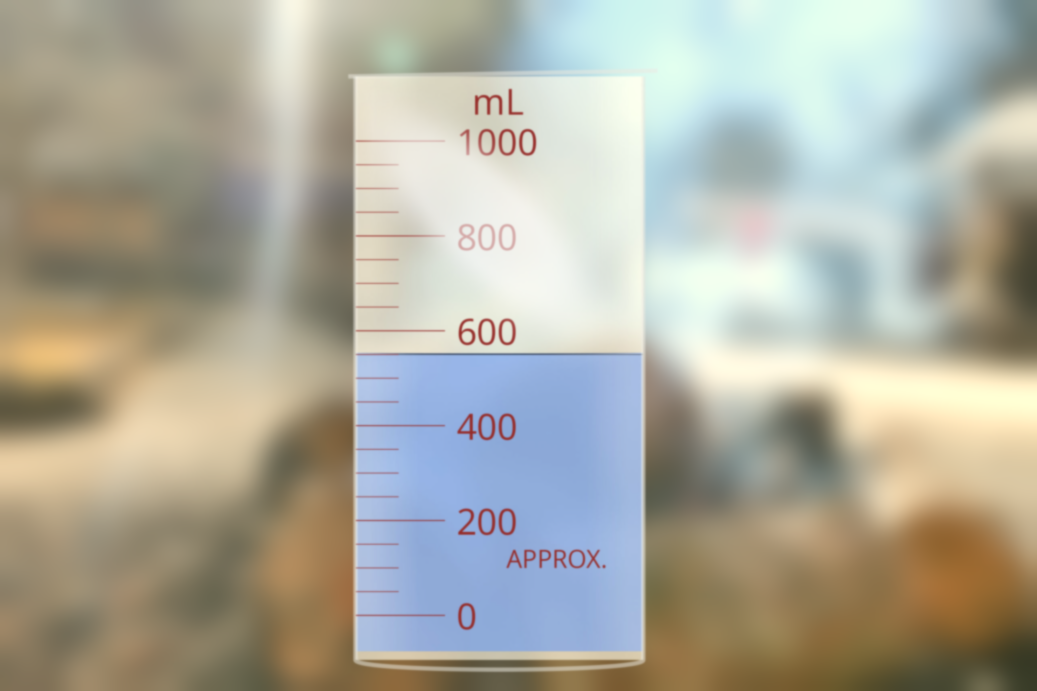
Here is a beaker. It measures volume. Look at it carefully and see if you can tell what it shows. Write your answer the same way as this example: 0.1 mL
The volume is 550 mL
